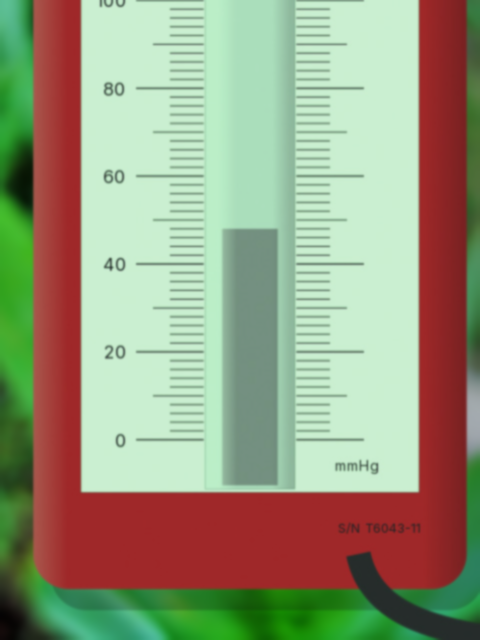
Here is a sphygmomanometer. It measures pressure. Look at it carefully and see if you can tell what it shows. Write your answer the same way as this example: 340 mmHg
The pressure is 48 mmHg
